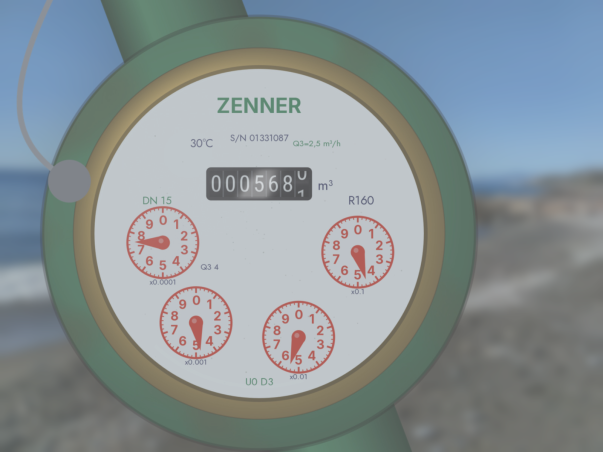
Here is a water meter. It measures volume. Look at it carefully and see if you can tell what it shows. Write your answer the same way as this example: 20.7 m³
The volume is 5680.4547 m³
